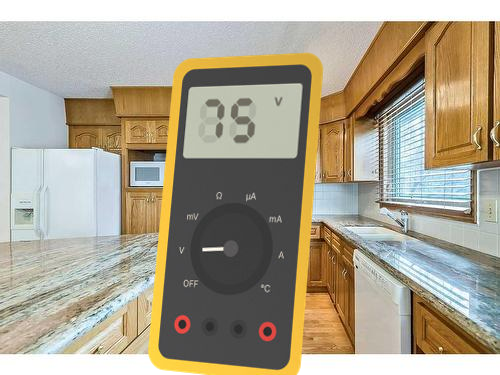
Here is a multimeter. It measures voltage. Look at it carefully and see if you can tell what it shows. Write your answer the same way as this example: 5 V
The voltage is 75 V
